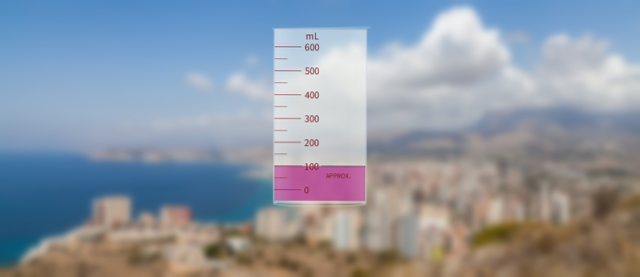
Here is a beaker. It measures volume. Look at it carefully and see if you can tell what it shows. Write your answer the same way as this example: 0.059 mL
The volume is 100 mL
